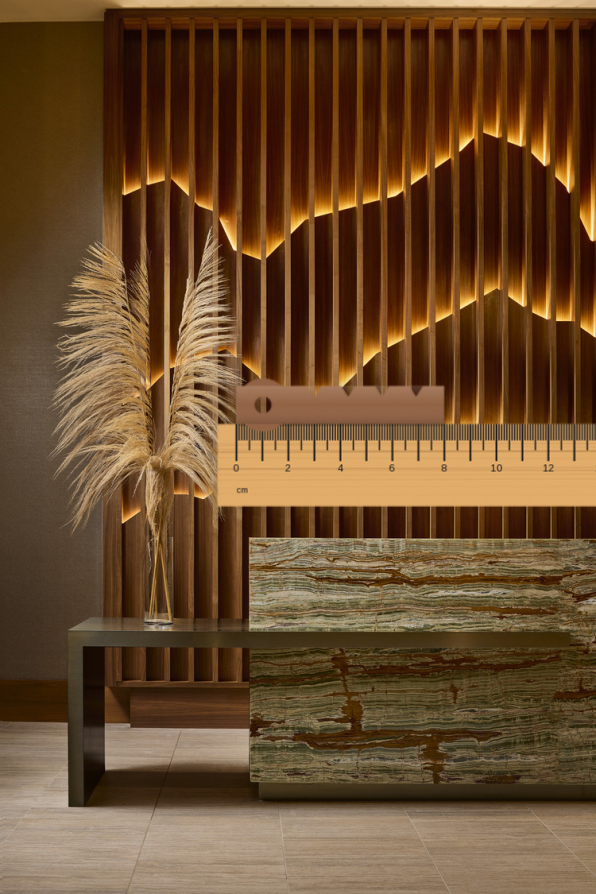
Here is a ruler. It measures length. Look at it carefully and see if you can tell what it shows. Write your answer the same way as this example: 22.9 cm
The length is 8 cm
